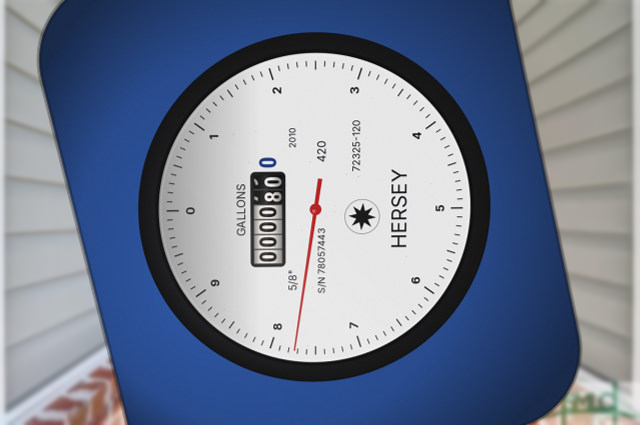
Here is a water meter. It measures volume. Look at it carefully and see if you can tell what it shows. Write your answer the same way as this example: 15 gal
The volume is 797.7 gal
